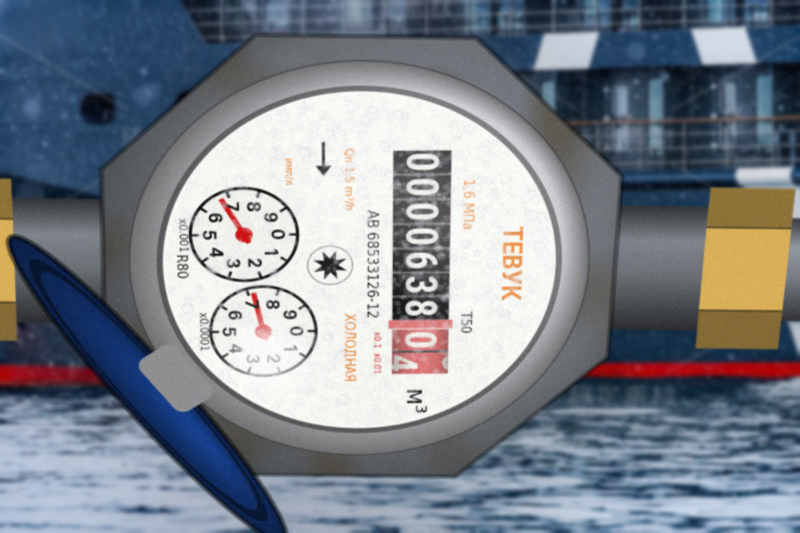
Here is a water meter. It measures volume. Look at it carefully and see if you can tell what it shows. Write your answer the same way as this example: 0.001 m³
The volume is 638.0367 m³
